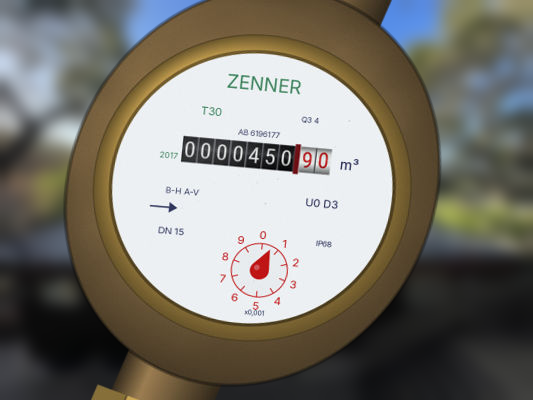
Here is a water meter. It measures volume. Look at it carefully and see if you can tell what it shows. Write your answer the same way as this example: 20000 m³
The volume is 450.900 m³
